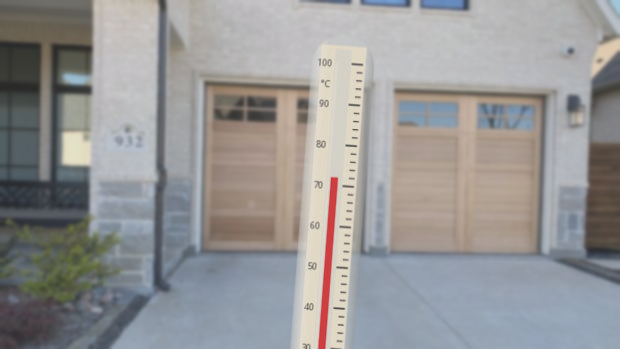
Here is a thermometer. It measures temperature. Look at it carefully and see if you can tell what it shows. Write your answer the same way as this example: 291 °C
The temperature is 72 °C
